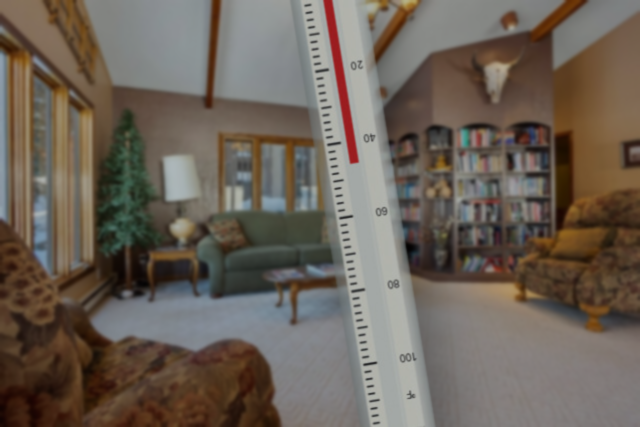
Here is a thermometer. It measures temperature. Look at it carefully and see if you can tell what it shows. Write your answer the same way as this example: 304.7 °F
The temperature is 46 °F
